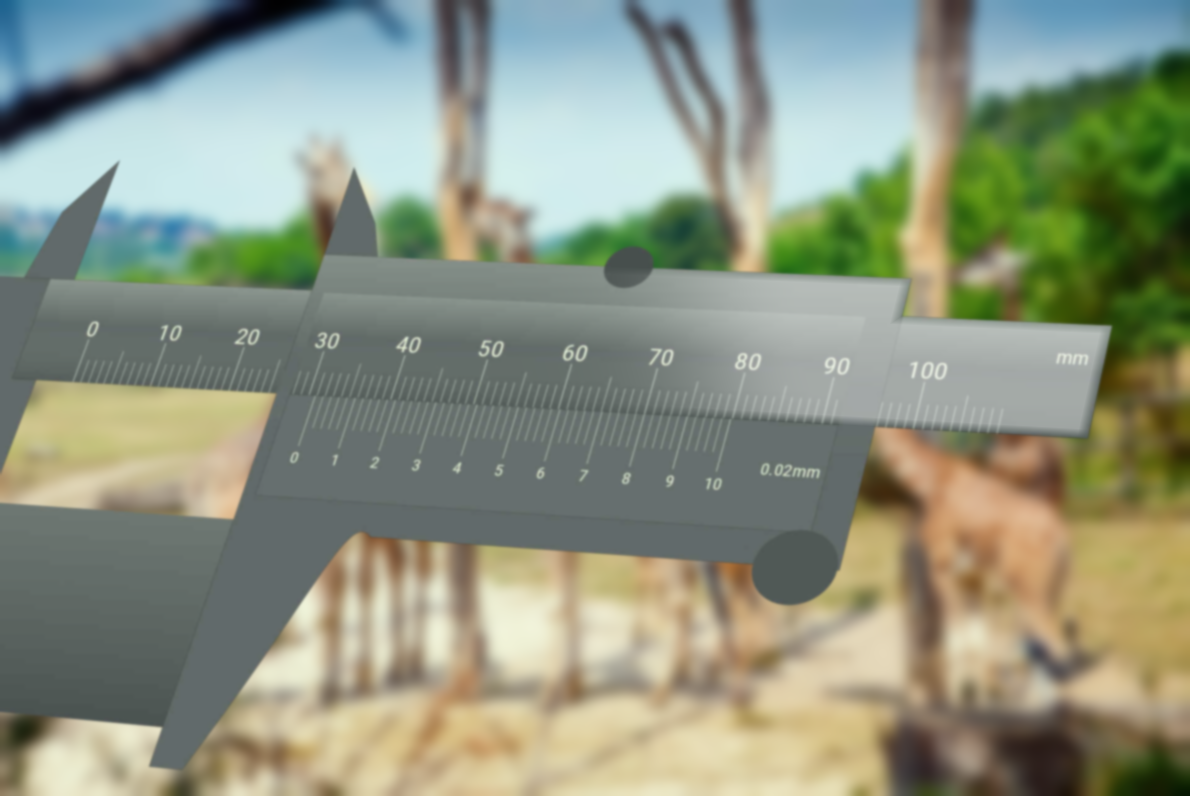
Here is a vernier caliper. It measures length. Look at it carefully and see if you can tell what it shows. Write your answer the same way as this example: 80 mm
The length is 30.8 mm
